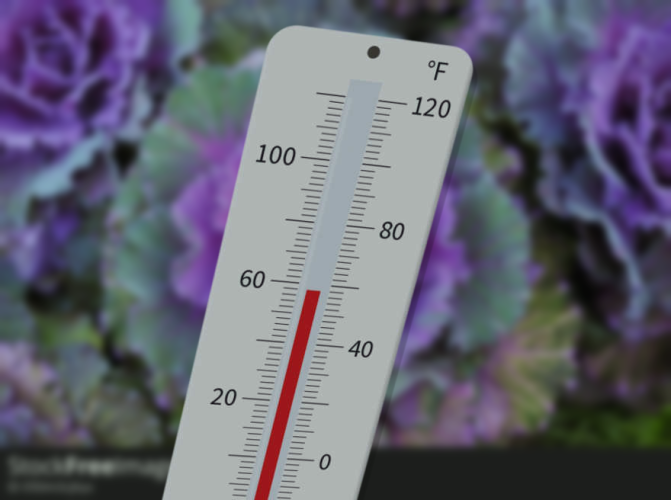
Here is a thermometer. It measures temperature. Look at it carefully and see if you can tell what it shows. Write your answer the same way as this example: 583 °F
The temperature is 58 °F
